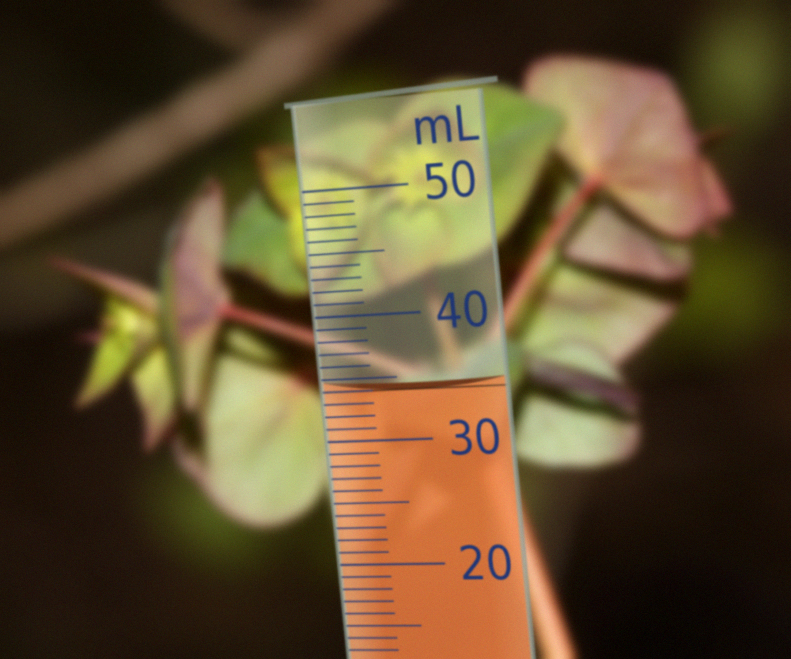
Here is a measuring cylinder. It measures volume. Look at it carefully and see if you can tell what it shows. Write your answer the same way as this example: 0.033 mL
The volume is 34 mL
